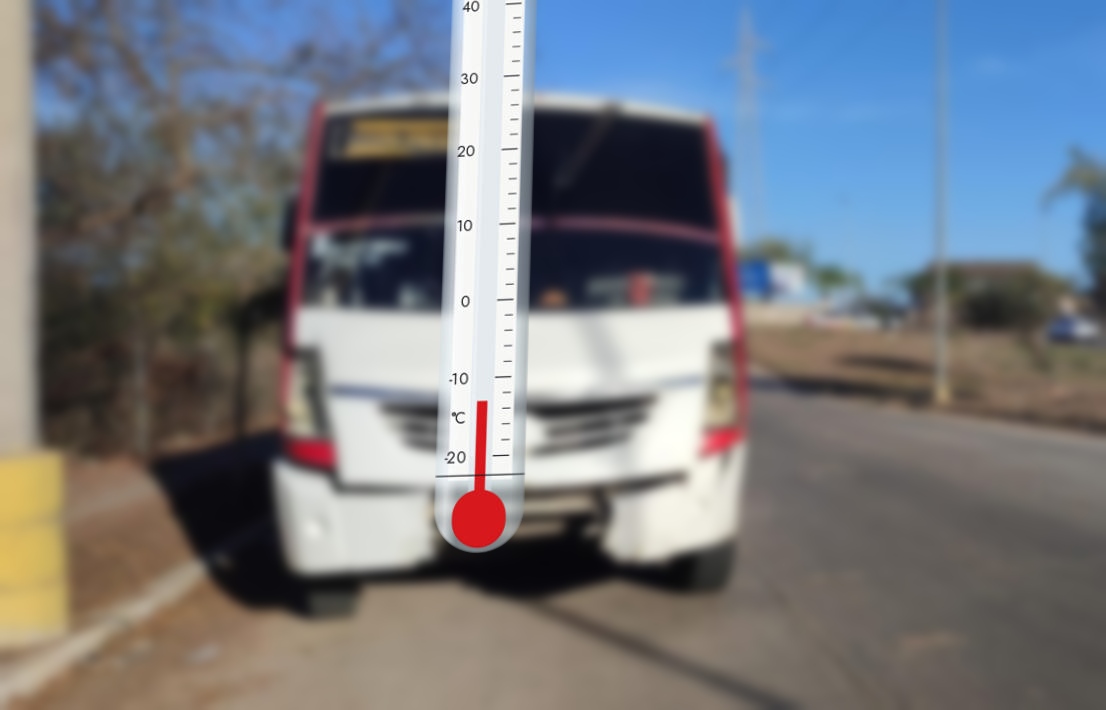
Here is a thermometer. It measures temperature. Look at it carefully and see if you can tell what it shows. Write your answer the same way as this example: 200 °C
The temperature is -13 °C
